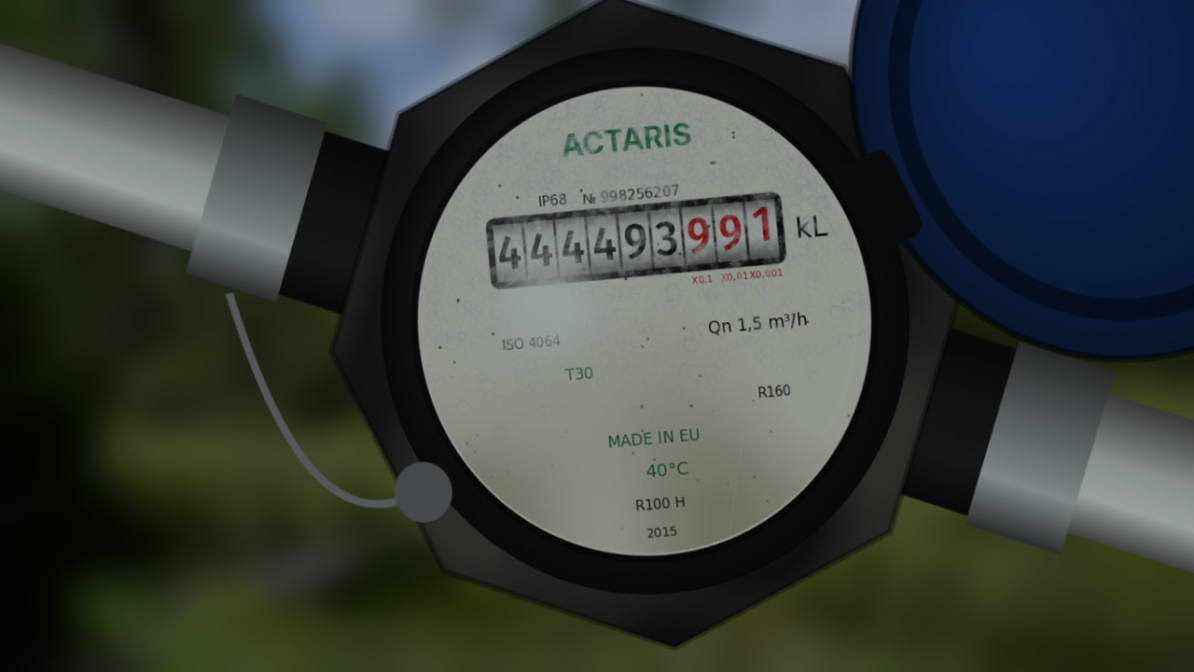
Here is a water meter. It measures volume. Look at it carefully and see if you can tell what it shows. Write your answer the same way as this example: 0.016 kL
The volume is 444493.991 kL
